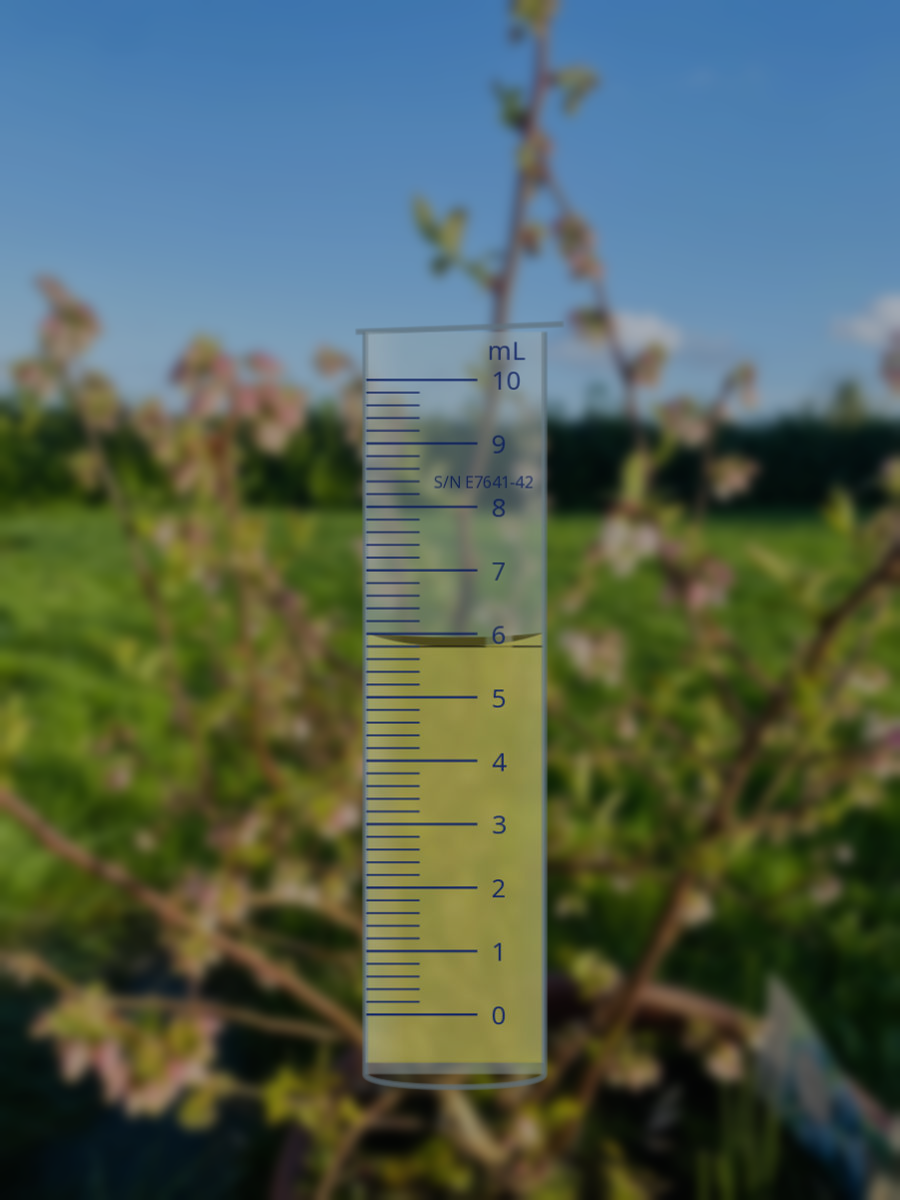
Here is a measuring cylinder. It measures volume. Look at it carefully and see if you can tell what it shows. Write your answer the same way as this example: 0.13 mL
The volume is 5.8 mL
